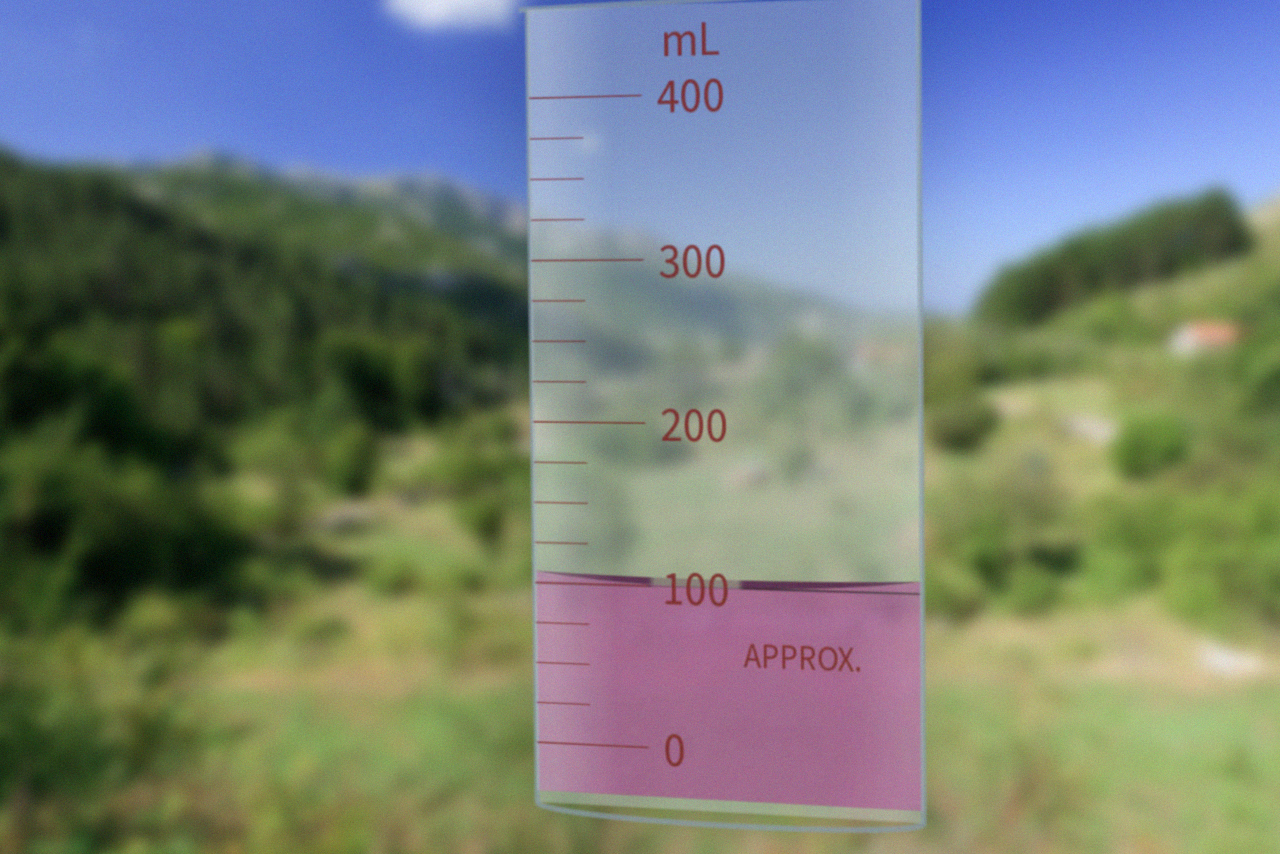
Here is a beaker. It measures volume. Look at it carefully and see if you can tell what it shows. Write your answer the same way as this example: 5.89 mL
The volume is 100 mL
